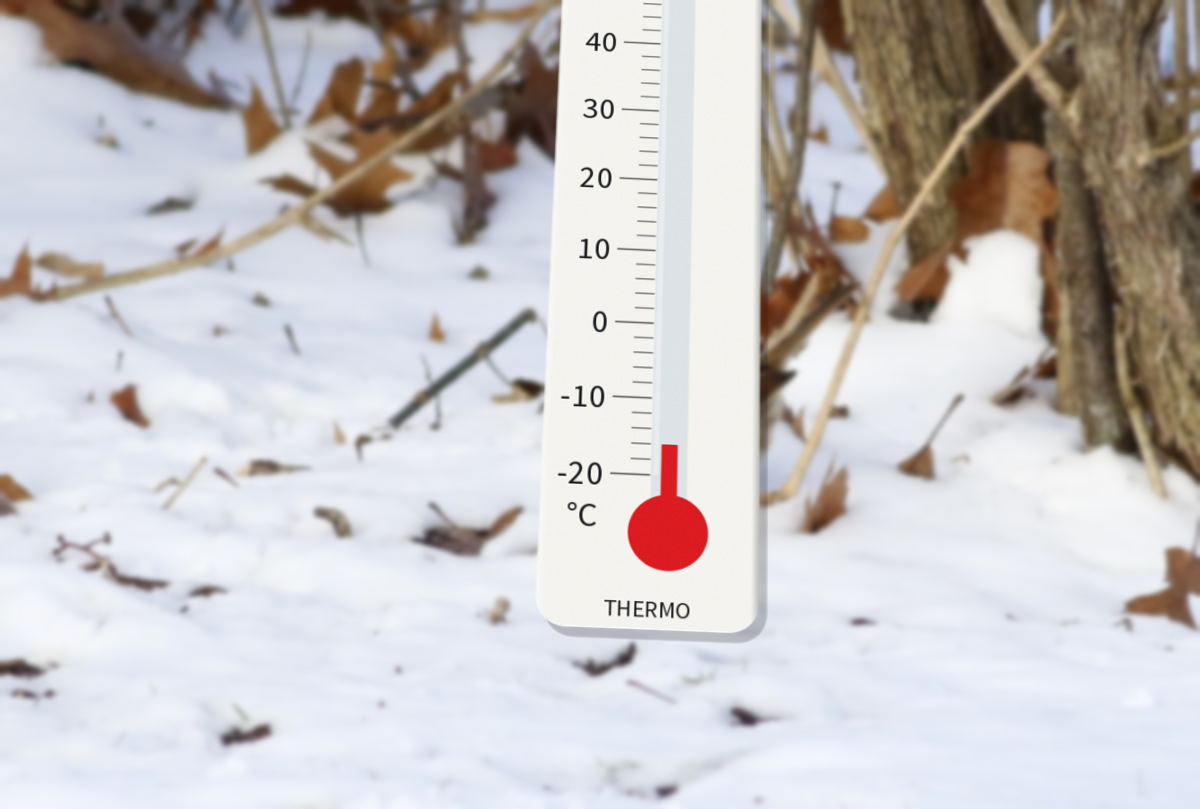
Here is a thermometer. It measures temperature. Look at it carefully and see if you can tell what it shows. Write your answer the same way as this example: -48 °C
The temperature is -16 °C
